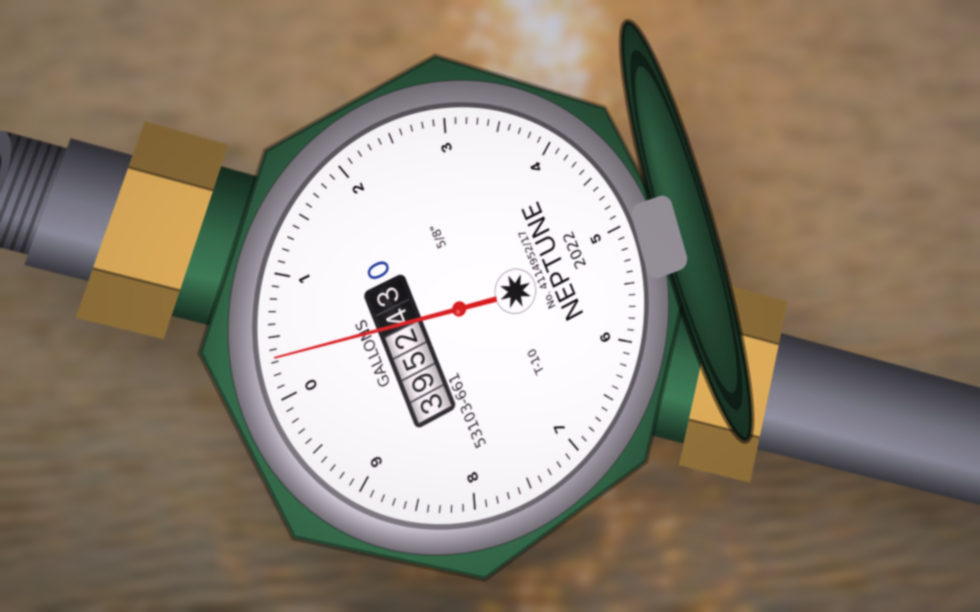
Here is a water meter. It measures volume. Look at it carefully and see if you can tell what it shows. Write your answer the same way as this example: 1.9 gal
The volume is 3952430.3 gal
